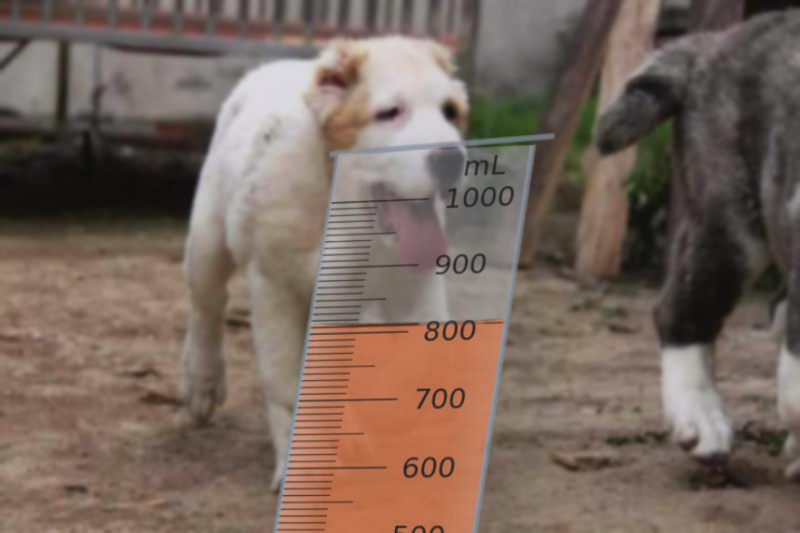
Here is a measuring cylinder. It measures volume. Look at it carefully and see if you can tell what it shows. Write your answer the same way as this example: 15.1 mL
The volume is 810 mL
